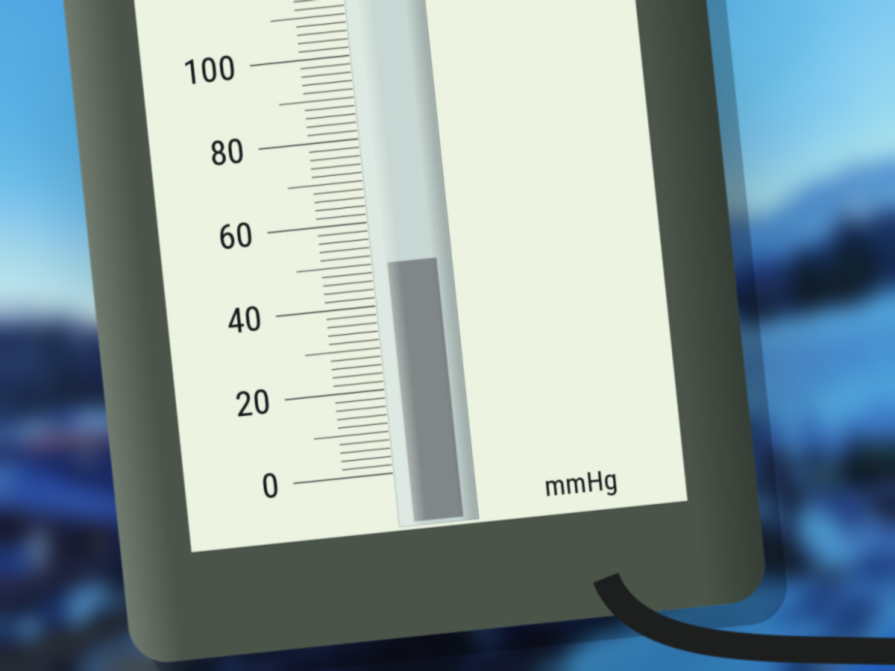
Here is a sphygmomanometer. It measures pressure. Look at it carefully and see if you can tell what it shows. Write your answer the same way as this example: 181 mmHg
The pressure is 50 mmHg
